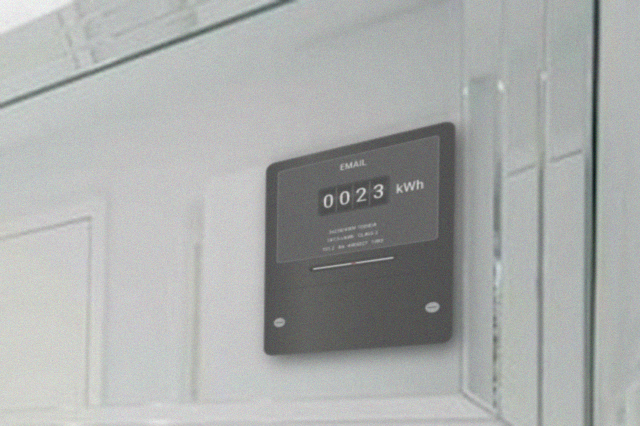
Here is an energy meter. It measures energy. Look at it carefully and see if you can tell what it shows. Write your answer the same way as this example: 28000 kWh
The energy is 23 kWh
